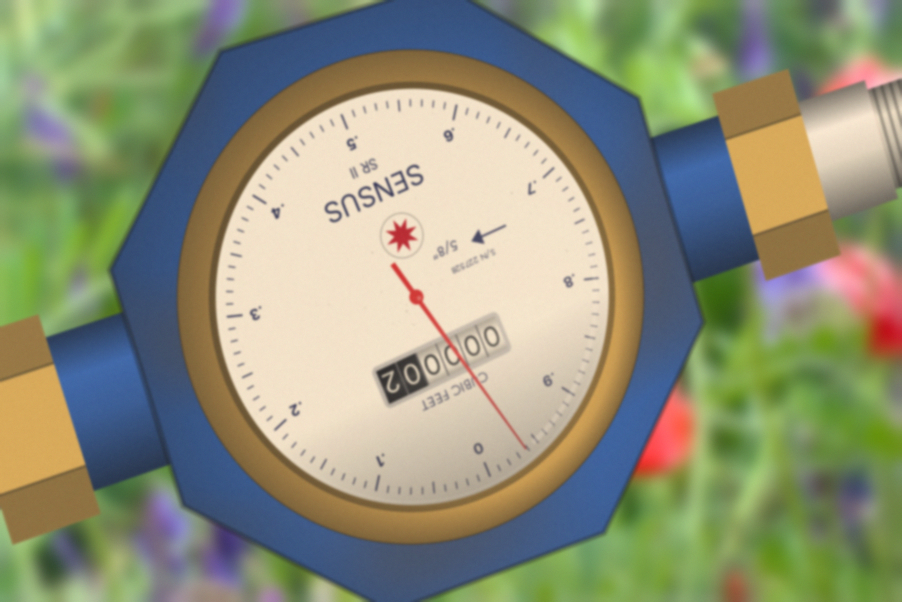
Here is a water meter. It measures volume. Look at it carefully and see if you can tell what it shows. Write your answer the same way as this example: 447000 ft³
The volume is 1.96 ft³
